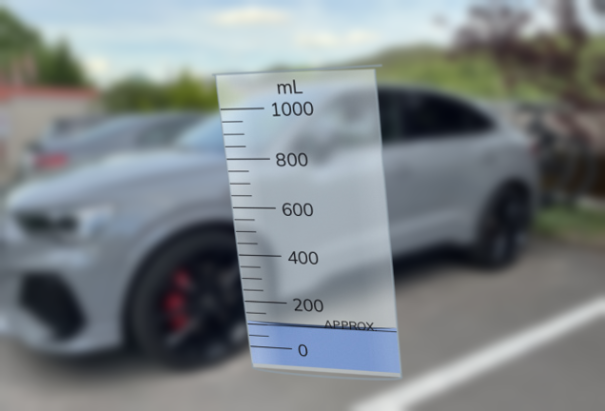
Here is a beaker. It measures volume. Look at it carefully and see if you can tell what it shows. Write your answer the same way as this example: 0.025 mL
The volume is 100 mL
